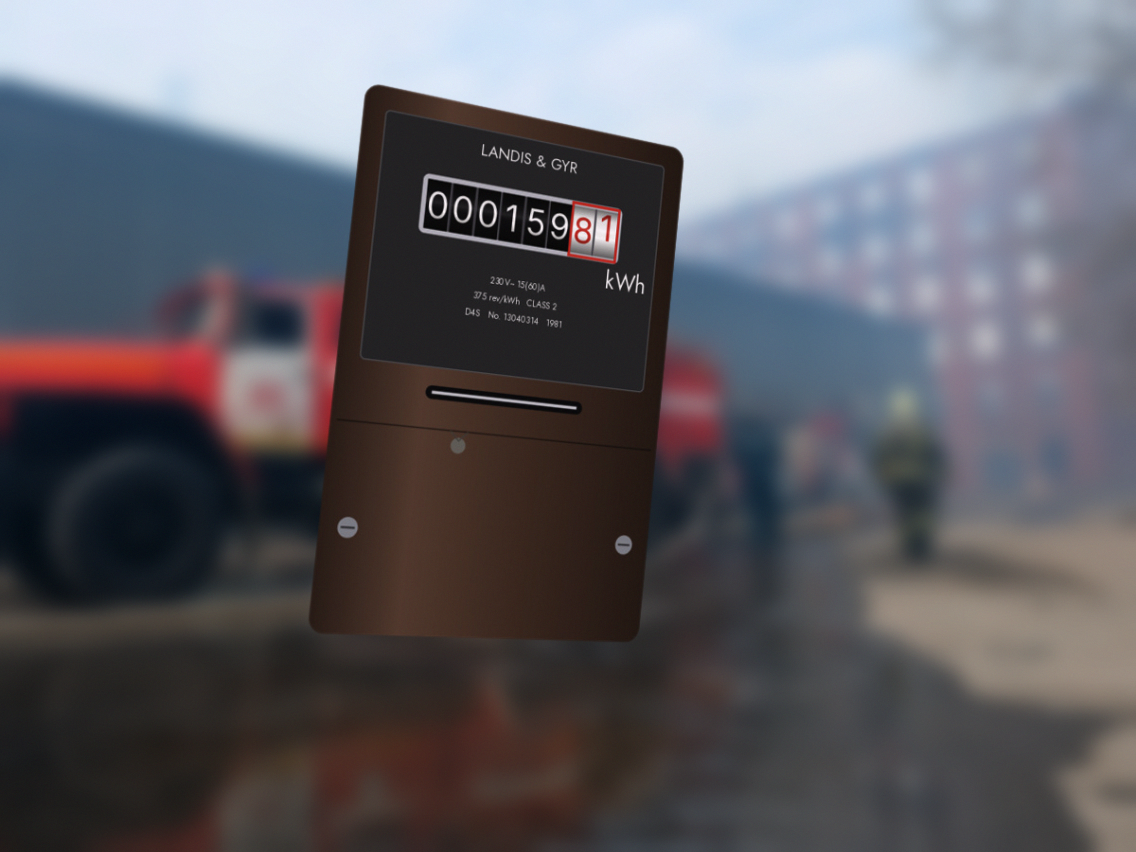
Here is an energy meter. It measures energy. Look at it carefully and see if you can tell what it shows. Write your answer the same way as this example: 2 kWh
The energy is 159.81 kWh
